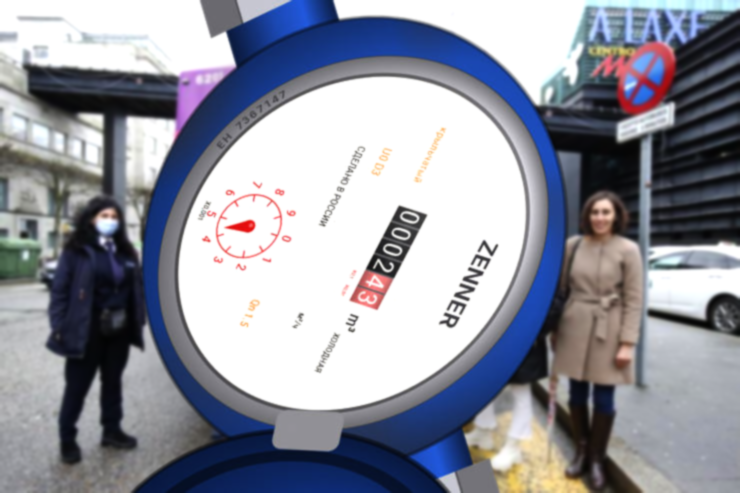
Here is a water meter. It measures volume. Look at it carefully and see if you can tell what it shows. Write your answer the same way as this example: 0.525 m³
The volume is 2.434 m³
